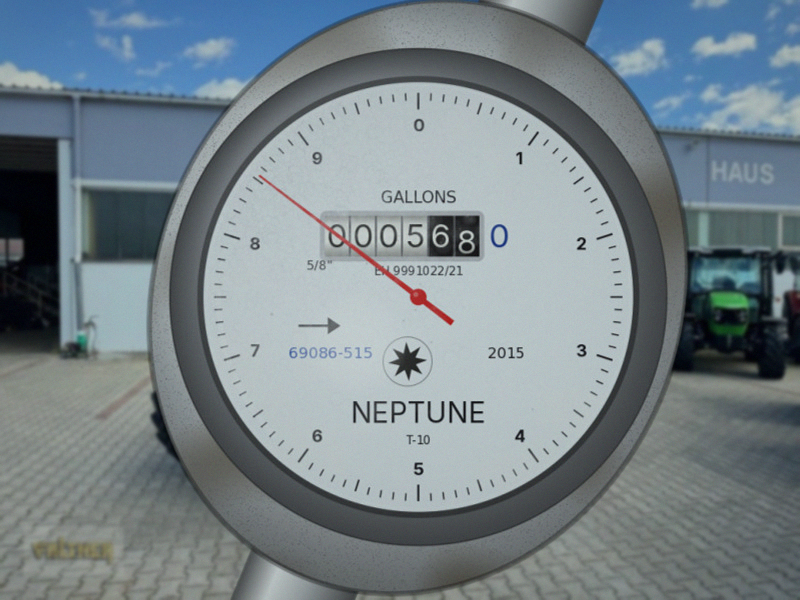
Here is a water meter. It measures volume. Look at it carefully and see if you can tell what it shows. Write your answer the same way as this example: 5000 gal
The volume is 5678.5 gal
